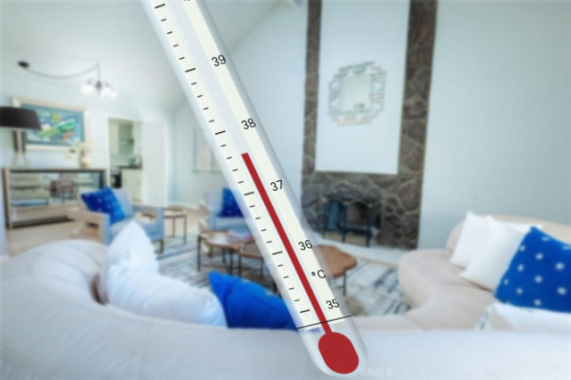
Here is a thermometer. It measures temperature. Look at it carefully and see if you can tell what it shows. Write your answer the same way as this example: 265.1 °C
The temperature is 37.6 °C
